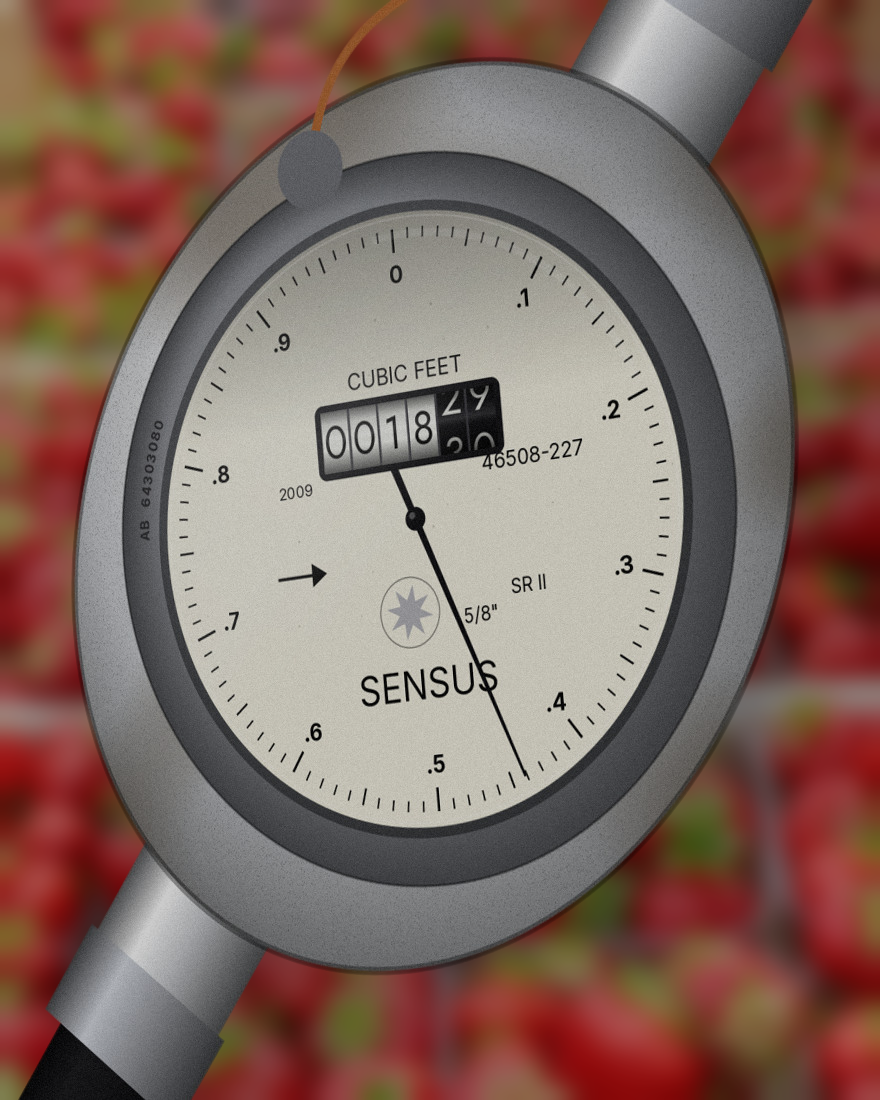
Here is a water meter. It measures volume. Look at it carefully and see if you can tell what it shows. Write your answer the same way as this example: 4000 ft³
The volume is 1829.44 ft³
